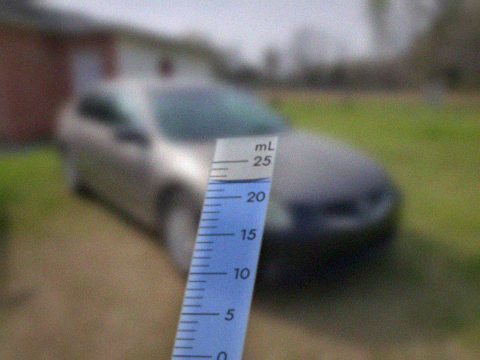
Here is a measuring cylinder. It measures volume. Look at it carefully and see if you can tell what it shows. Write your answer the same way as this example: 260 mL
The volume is 22 mL
